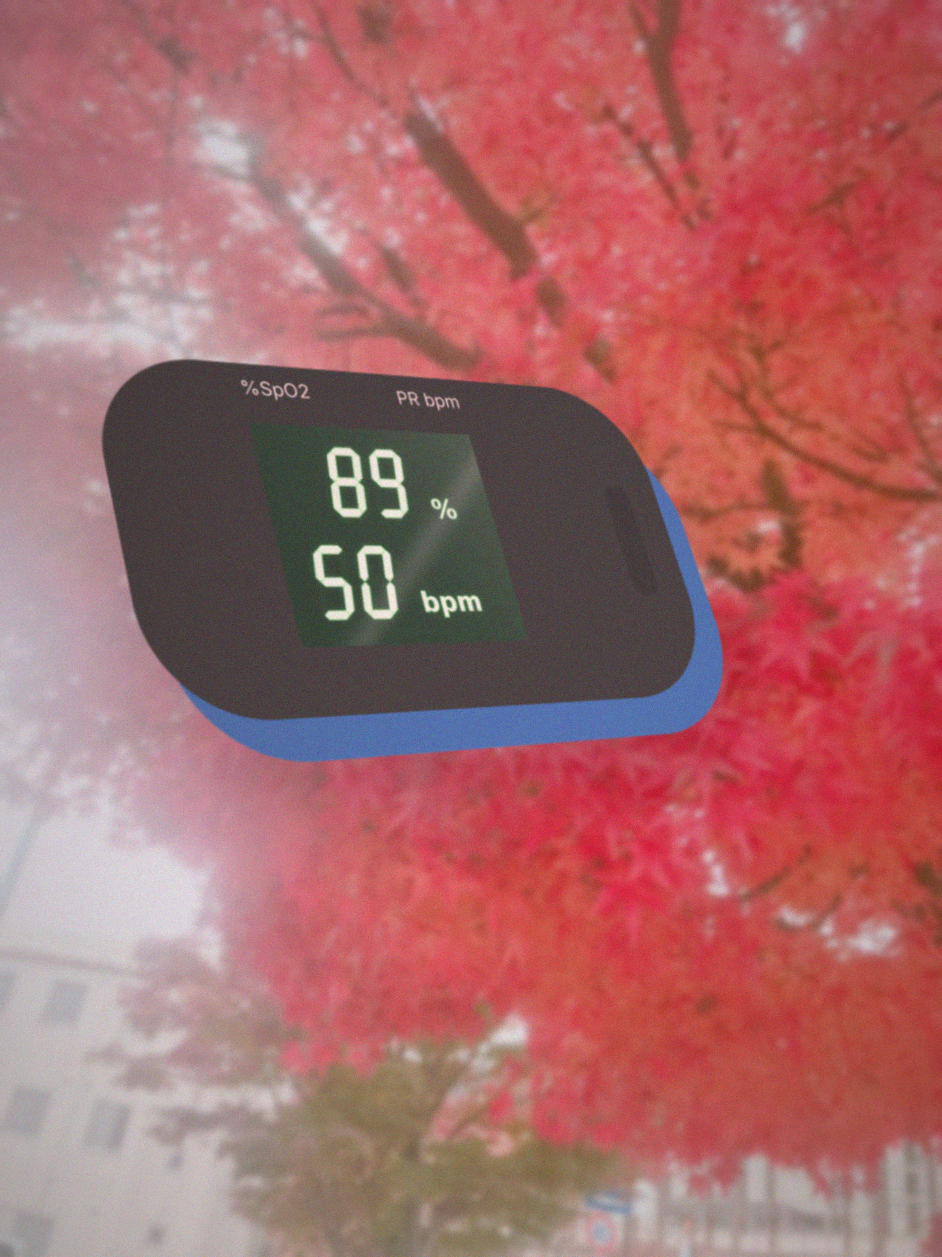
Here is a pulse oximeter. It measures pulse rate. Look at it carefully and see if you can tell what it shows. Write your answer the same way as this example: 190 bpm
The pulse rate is 50 bpm
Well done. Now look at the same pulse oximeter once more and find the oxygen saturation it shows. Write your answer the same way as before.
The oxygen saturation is 89 %
